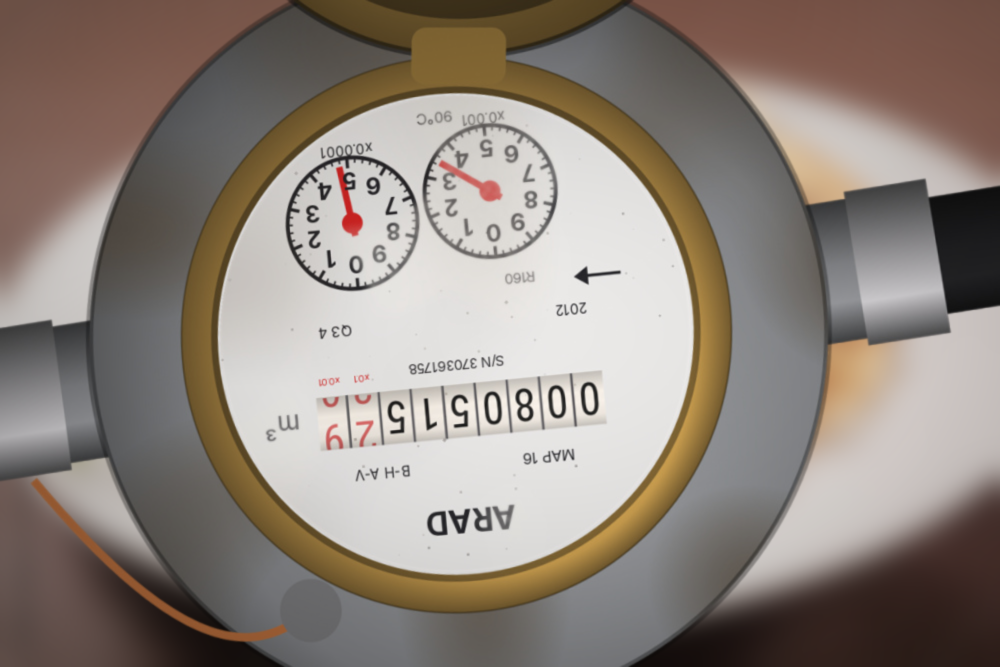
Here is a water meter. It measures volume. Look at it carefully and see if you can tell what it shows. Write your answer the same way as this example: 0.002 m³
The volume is 80515.2934 m³
